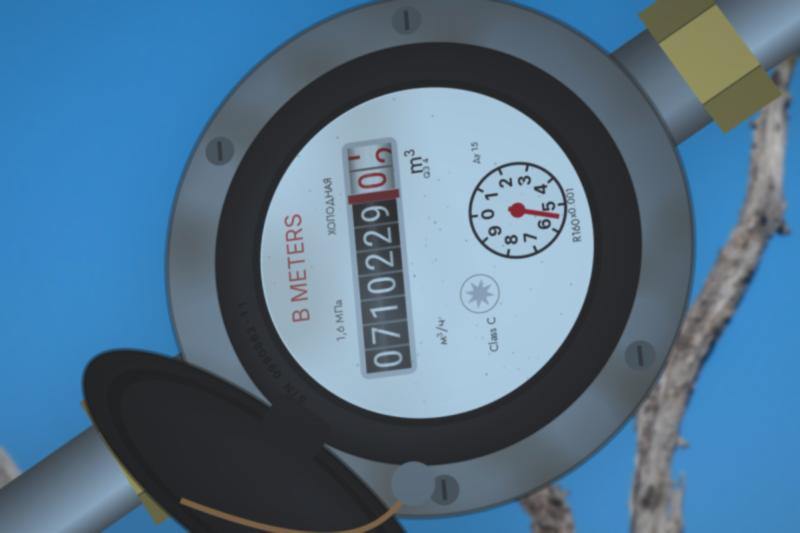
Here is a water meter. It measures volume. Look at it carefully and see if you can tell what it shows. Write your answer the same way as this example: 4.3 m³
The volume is 710229.015 m³
